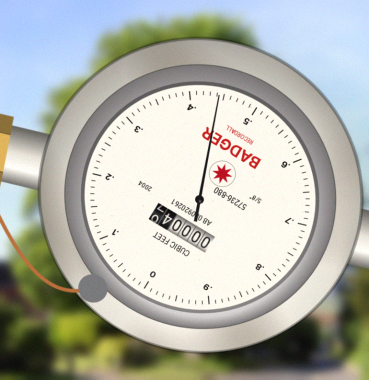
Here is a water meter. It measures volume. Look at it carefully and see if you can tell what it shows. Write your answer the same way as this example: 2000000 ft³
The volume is 46.44 ft³
